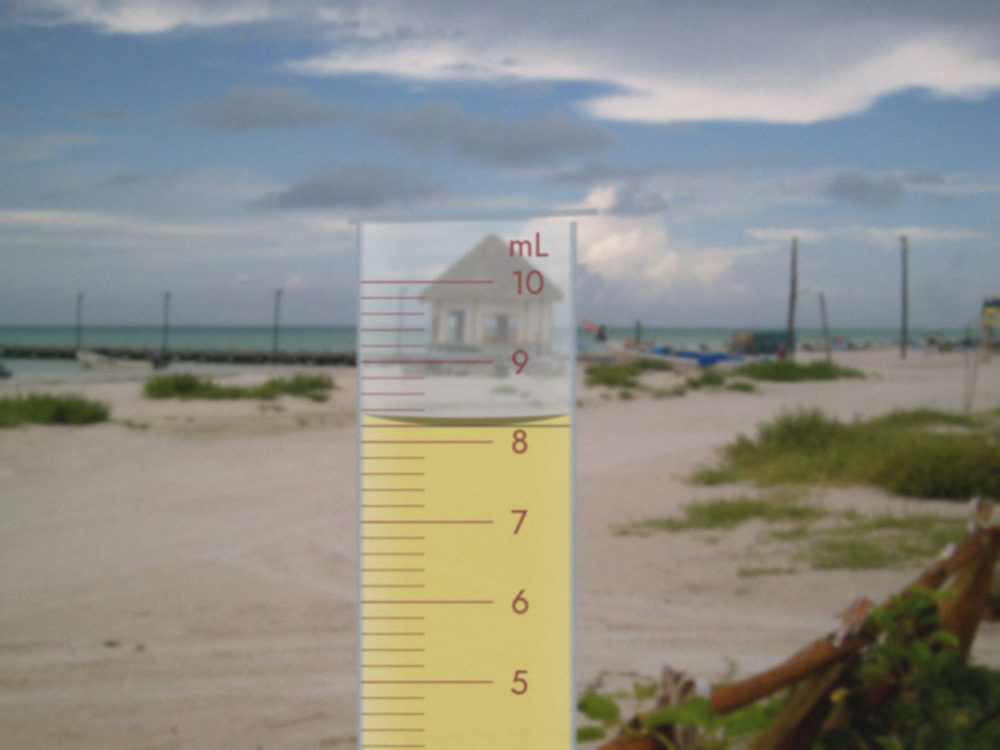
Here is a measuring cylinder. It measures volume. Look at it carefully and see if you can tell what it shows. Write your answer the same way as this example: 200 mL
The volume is 8.2 mL
